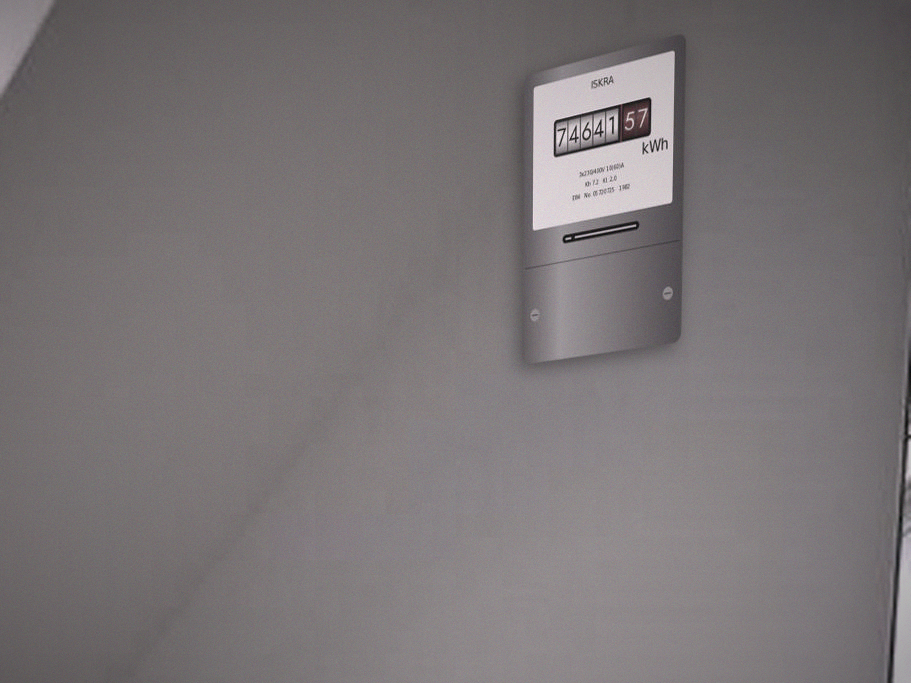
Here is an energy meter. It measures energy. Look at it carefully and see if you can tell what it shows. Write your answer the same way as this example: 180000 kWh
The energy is 74641.57 kWh
